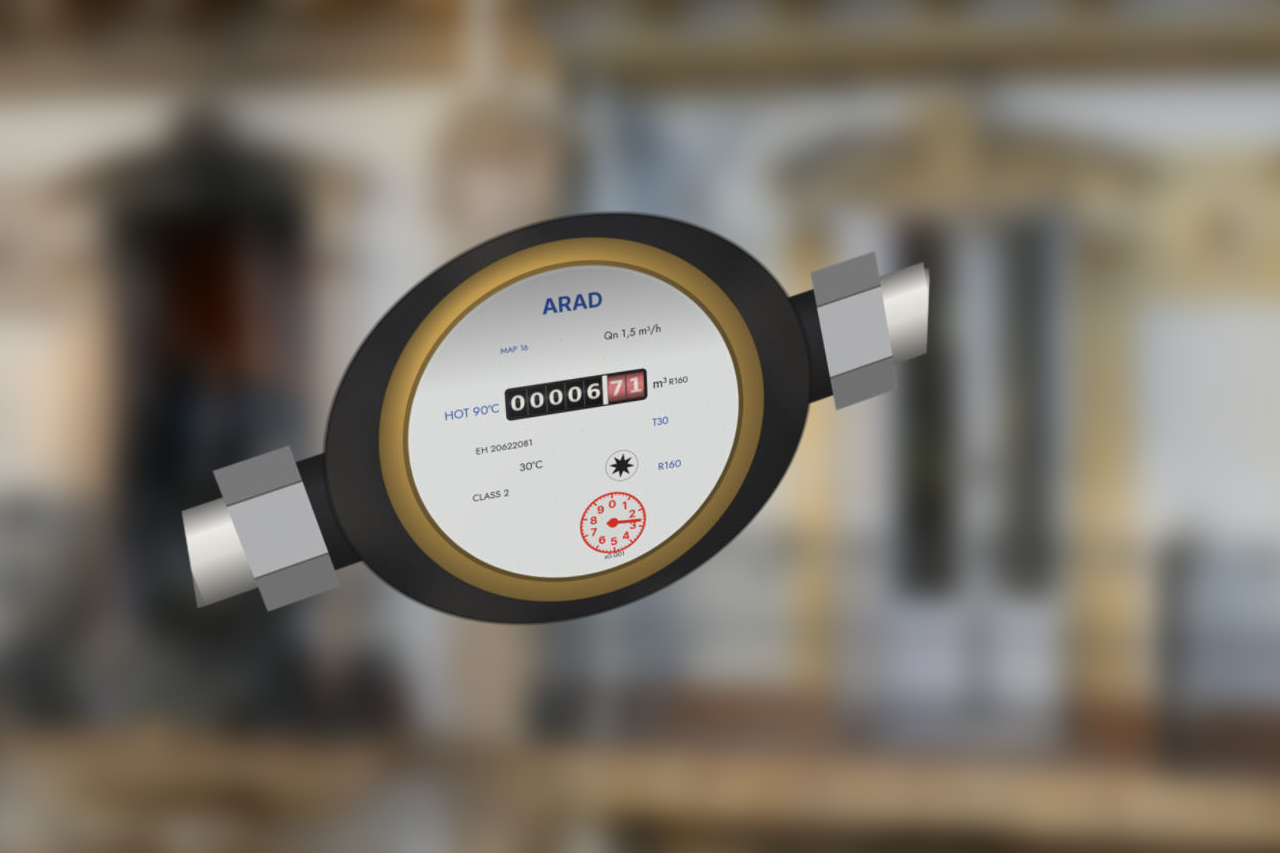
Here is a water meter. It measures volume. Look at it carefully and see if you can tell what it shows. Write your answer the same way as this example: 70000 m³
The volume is 6.712 m³
